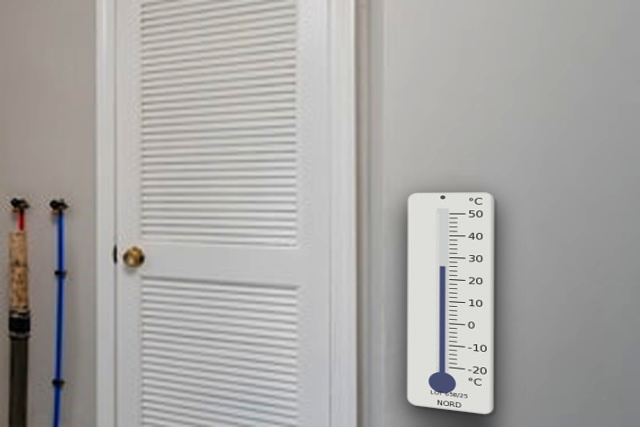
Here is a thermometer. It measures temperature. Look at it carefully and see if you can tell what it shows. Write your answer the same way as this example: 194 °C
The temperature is 26 °C
